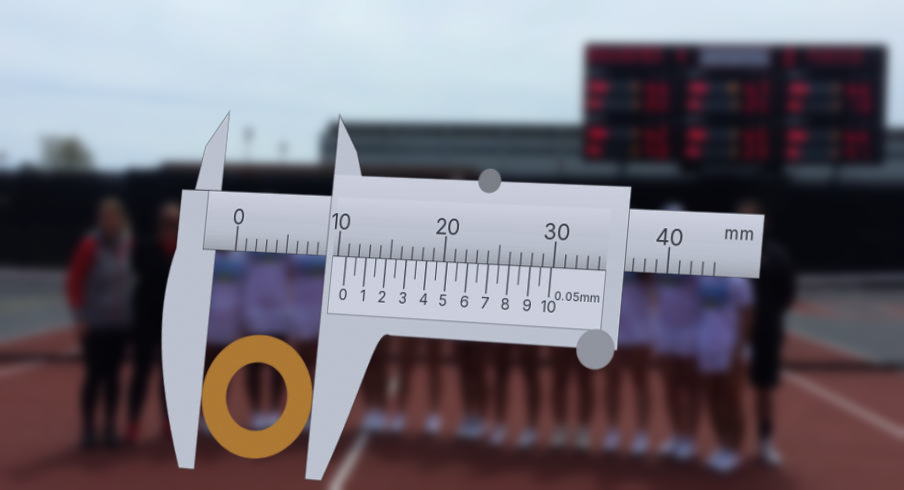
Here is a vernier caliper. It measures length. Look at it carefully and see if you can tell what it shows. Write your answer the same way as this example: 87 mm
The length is 10.8 mm
